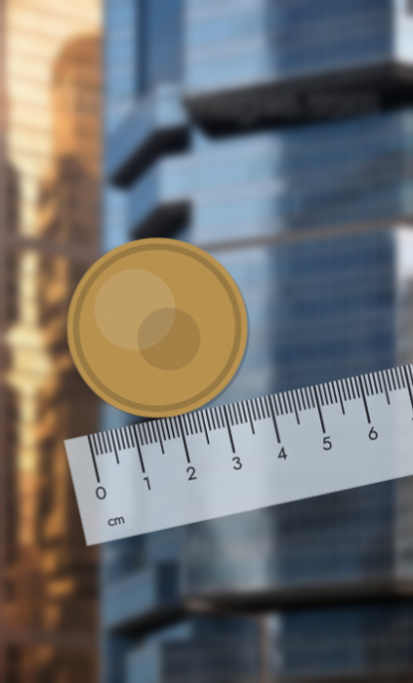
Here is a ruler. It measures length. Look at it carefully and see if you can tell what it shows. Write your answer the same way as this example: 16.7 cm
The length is 3.9 cm
